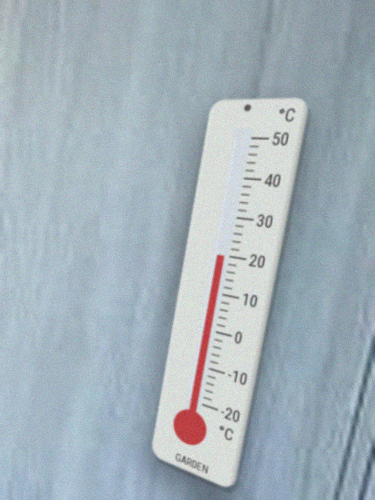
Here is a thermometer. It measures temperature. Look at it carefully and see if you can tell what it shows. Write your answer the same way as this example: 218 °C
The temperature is 20 °C
